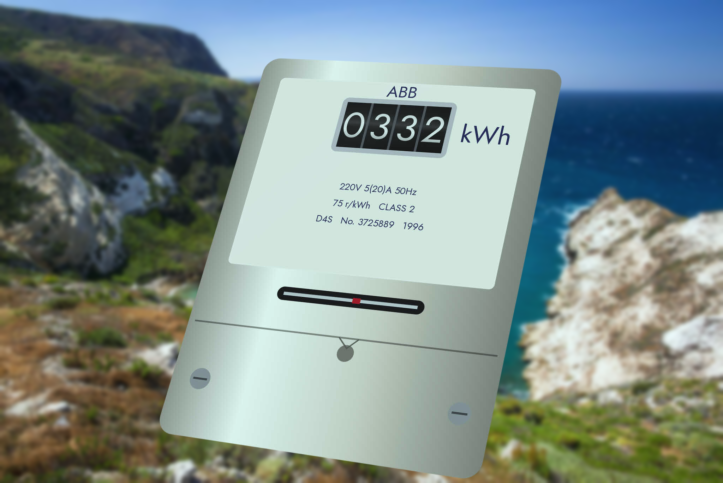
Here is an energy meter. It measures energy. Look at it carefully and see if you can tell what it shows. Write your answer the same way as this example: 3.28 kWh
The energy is 332 kWh
